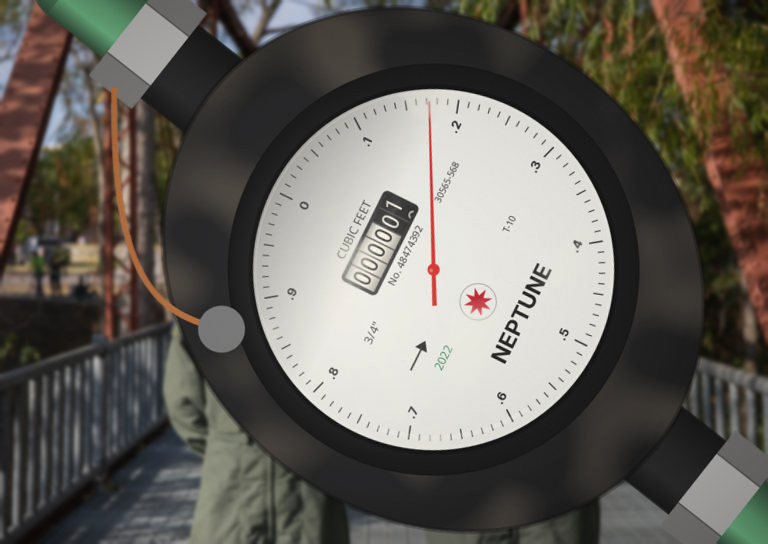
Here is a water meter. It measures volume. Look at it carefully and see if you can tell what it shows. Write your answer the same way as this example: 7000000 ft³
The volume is 1.17 ft³
